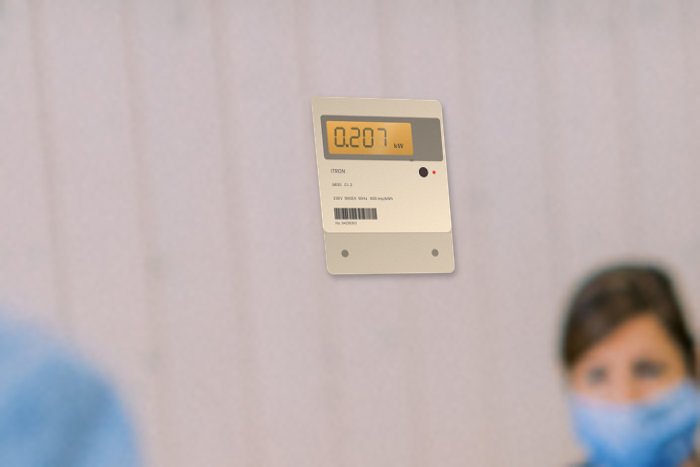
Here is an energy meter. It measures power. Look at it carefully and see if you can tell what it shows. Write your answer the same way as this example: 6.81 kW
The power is 0.207 kW
